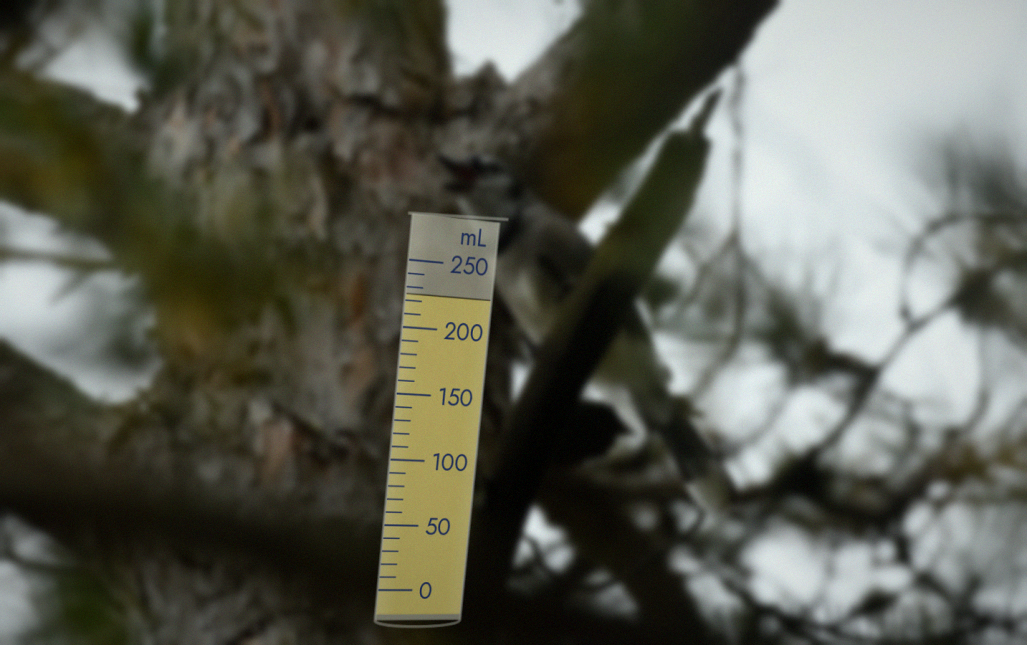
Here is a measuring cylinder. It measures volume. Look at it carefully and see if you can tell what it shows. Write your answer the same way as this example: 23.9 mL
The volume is 225 mL
